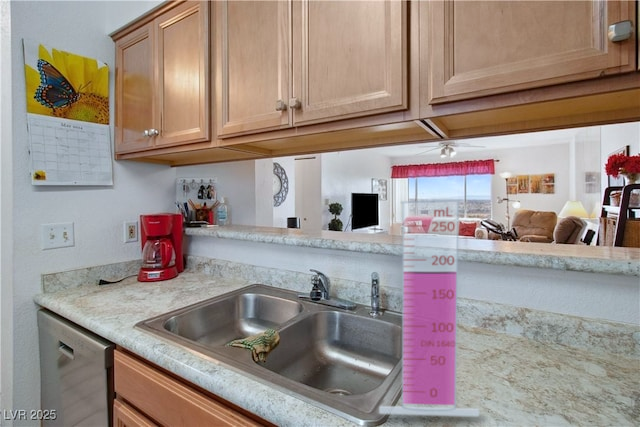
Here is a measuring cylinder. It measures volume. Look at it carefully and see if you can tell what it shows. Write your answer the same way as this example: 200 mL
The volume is 180 mL
